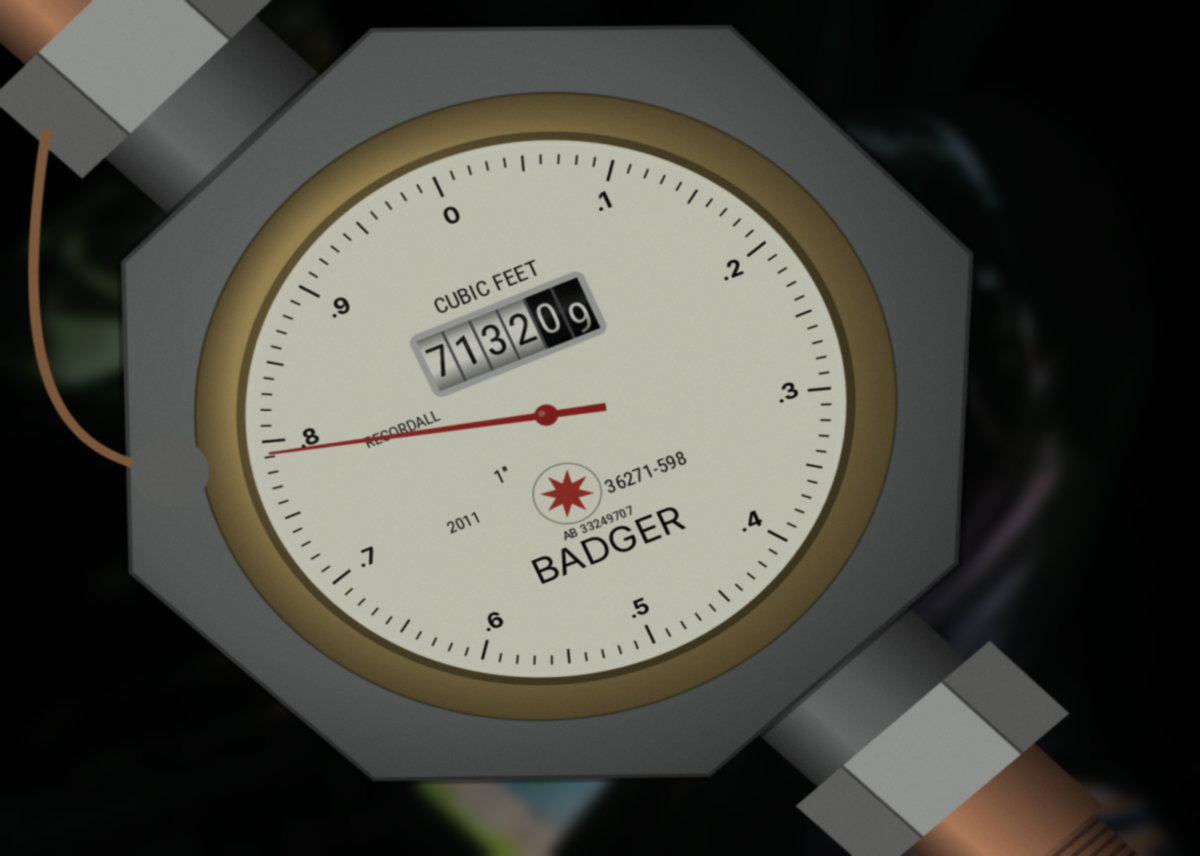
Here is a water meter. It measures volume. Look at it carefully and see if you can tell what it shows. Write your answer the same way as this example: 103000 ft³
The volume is 713208.79 ft³
